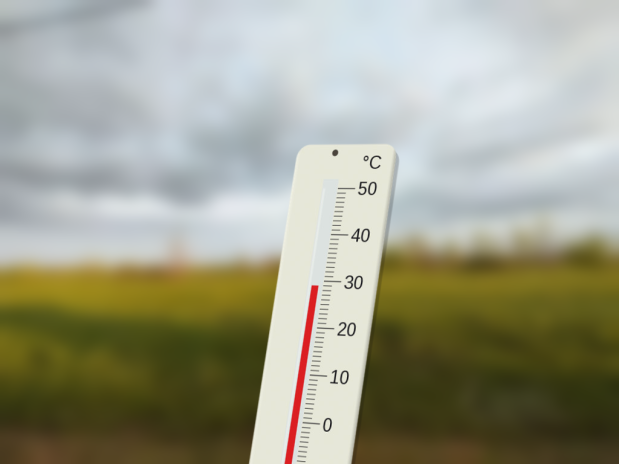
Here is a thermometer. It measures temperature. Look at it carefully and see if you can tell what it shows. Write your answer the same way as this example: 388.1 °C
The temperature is 29 °C
